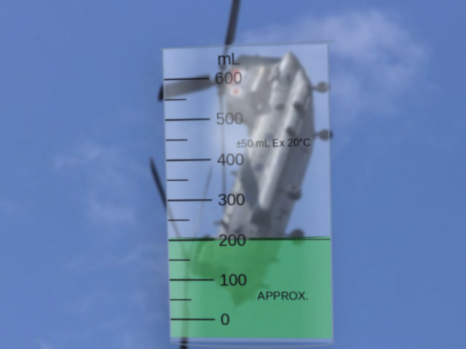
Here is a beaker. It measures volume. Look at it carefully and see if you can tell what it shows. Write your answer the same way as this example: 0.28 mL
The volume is 200 mL
